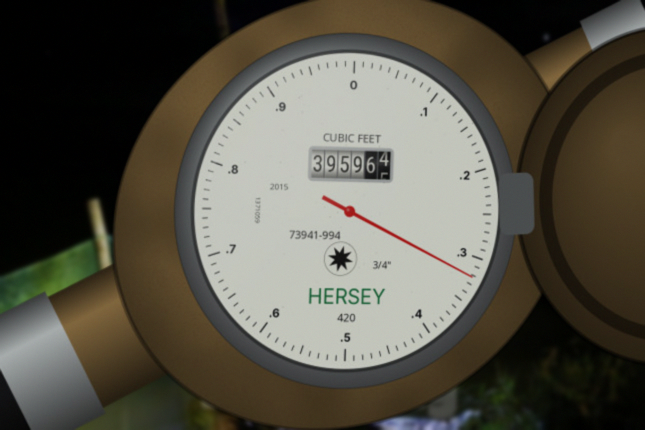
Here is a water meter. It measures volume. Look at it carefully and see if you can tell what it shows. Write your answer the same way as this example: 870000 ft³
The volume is 395964.32 ft³
